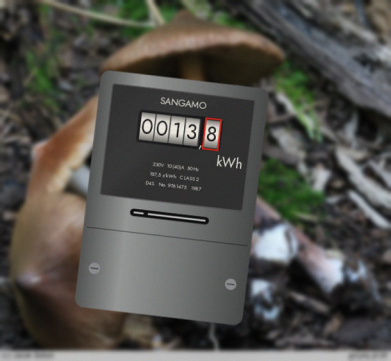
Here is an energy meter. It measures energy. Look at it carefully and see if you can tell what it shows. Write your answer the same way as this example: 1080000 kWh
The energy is 13.8 kWh
